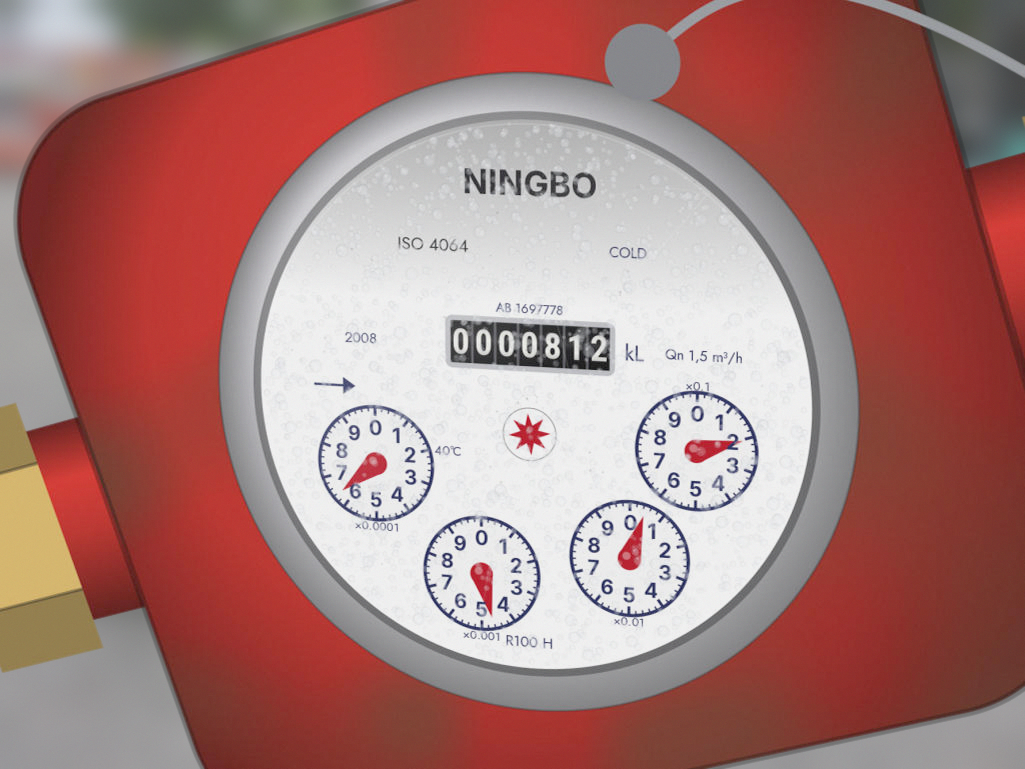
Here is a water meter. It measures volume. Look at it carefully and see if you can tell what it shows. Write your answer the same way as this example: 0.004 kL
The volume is 812.2046 kL
